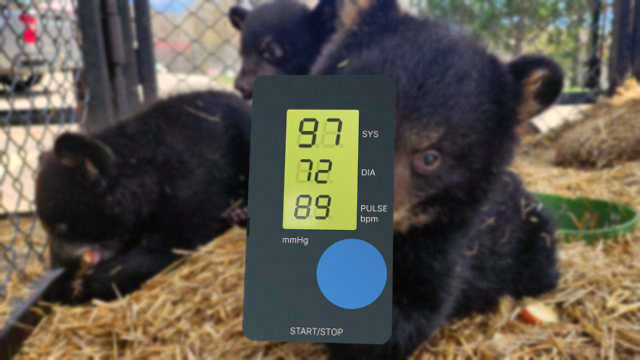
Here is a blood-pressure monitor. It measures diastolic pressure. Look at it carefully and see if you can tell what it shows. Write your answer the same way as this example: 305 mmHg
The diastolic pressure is 72 mmHg
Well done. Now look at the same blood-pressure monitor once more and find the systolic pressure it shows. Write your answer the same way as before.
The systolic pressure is 97 mmHg
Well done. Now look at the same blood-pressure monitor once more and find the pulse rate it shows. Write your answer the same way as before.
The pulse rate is 89 bpm
